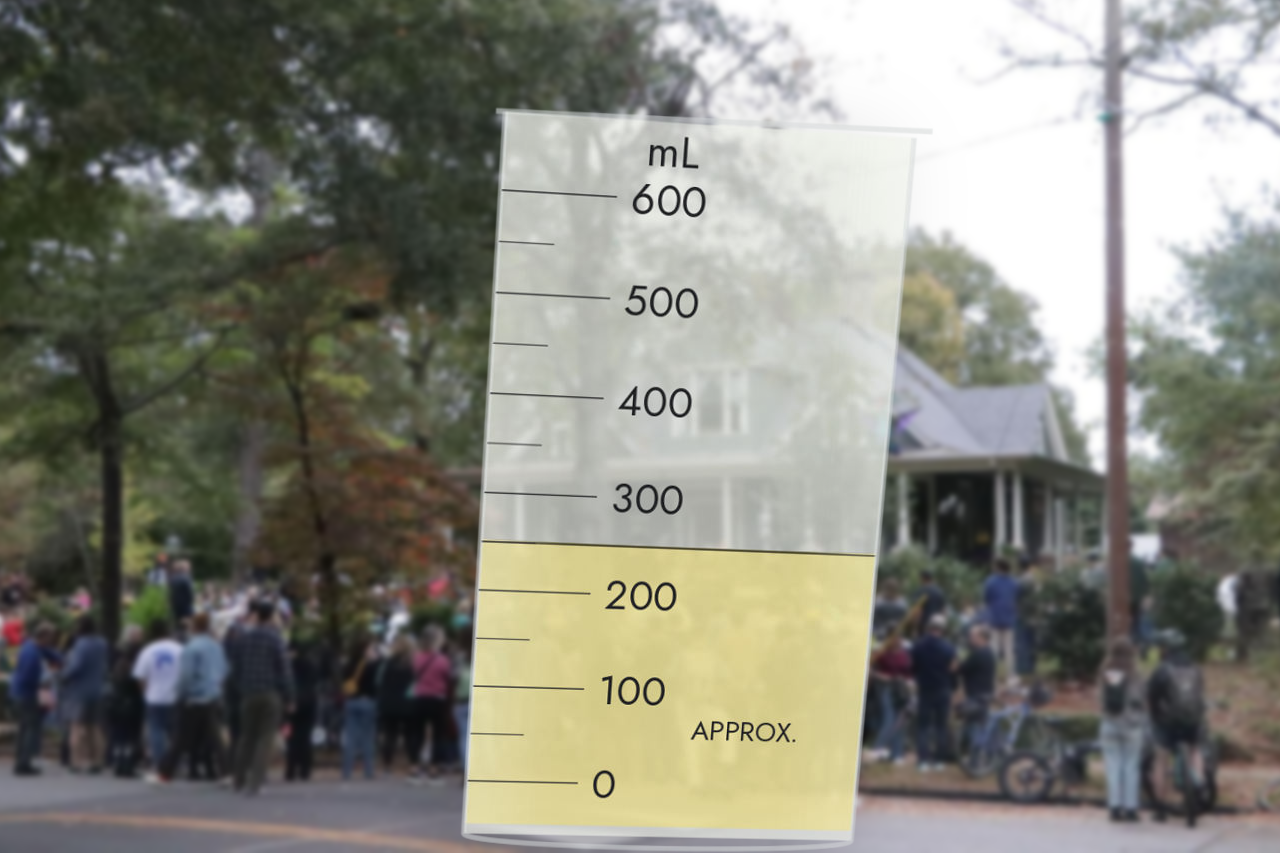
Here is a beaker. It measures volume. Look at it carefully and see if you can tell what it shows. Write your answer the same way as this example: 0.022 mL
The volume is 250 mL
